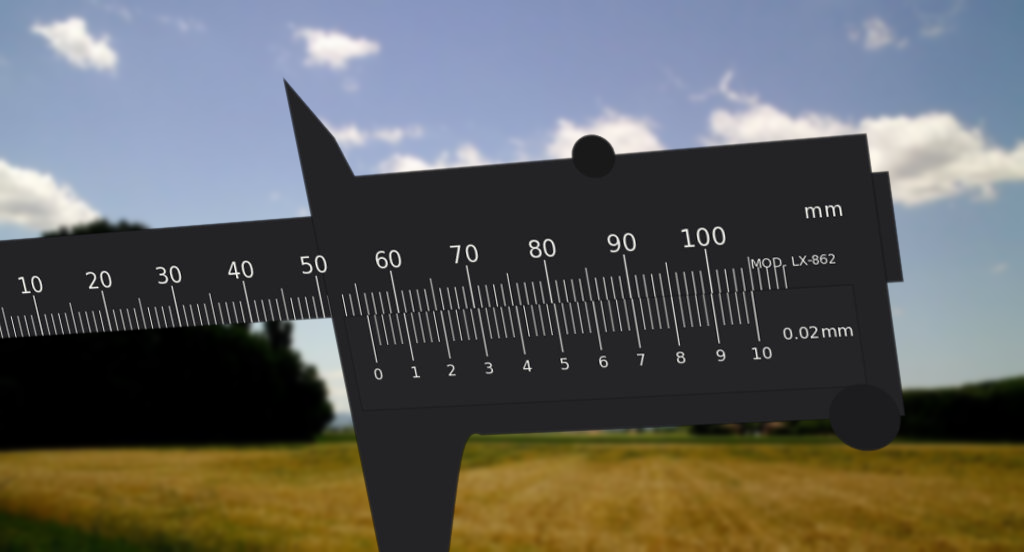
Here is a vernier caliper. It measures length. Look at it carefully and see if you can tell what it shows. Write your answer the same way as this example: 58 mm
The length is 55.8 mm
